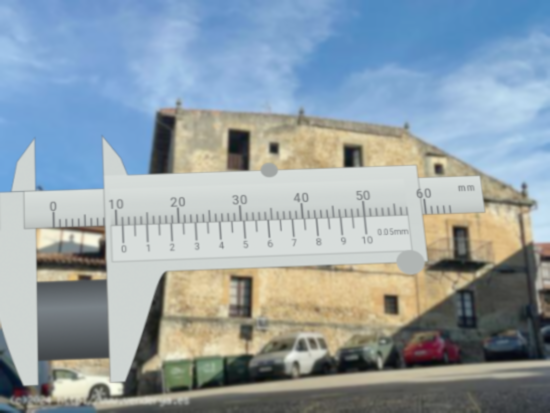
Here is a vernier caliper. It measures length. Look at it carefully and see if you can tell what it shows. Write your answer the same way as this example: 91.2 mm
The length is 11.0 mm
